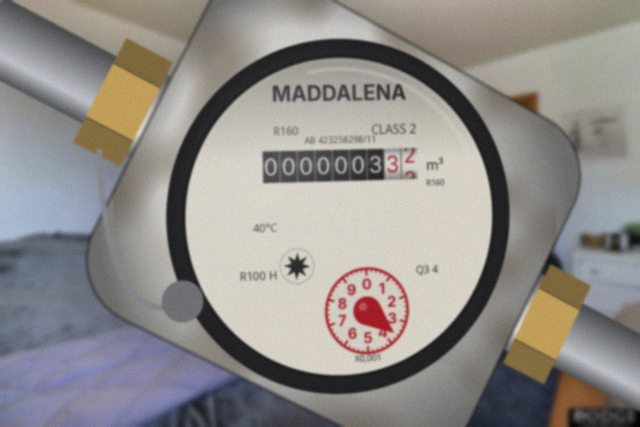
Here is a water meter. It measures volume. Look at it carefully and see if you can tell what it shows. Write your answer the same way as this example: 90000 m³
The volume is 3.323 m³
